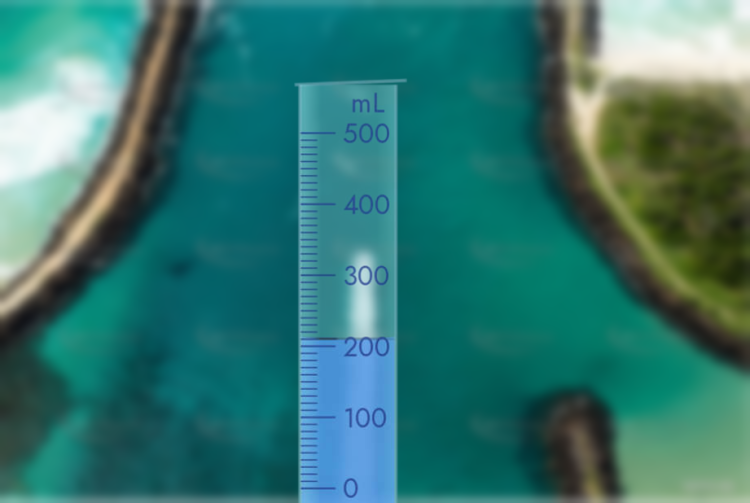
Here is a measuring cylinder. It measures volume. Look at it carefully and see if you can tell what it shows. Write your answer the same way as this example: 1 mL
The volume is 210 mL
